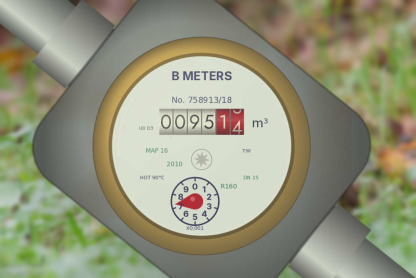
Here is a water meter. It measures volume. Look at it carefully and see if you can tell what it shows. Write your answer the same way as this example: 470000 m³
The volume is 95.137 m³
